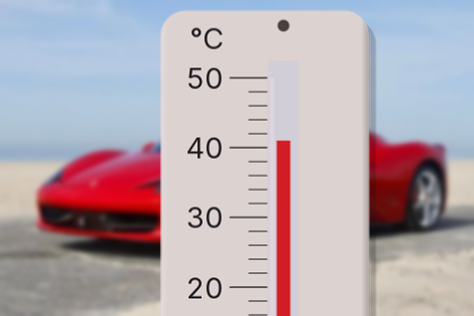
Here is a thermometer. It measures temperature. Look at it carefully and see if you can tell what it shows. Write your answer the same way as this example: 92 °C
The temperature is 41 °C
